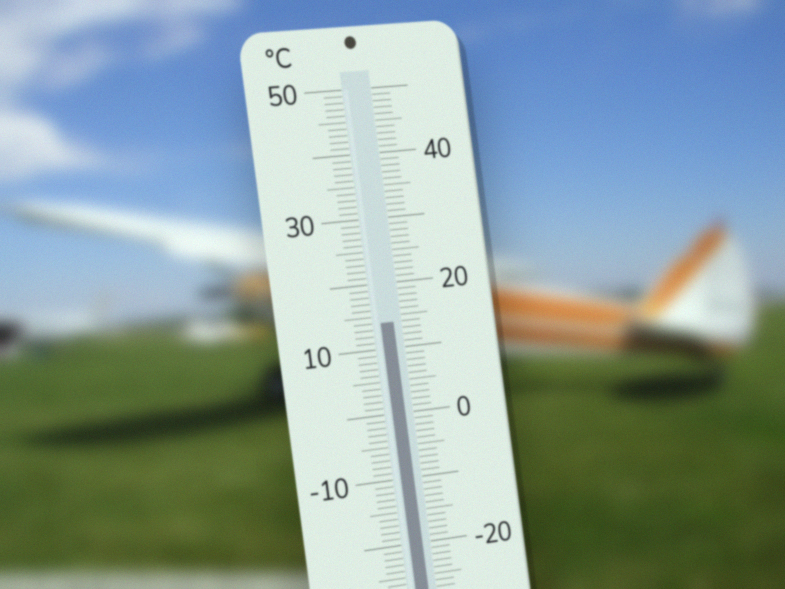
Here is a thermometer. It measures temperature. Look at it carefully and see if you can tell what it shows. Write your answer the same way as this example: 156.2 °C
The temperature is 14 °C
